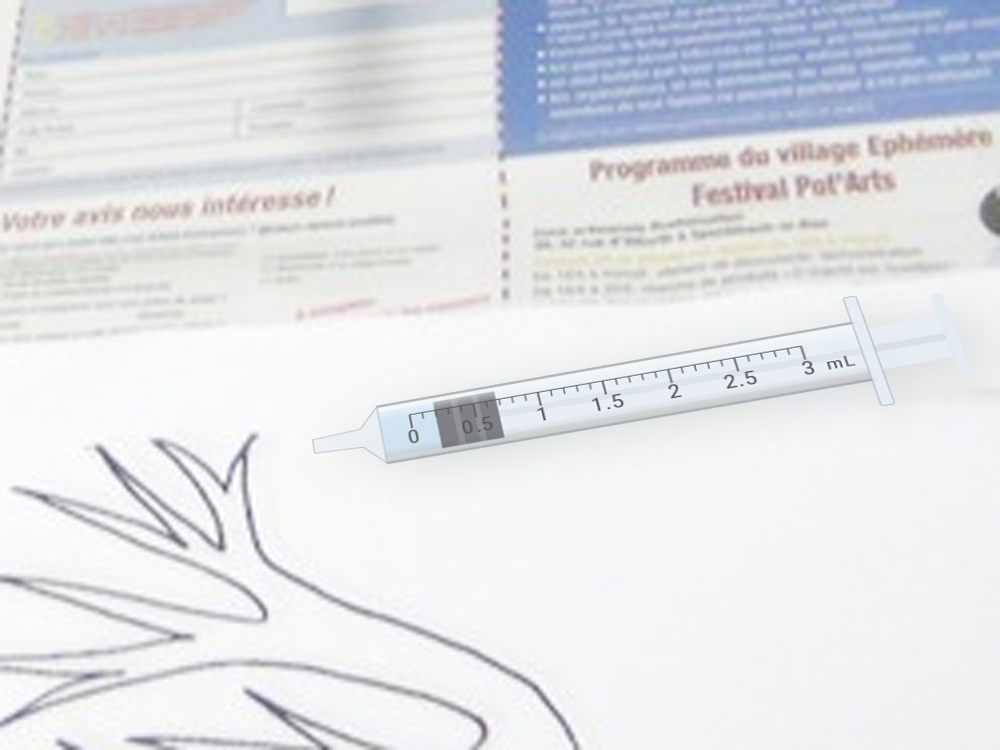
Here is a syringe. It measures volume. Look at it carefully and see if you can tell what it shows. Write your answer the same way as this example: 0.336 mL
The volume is 0.2 mL
